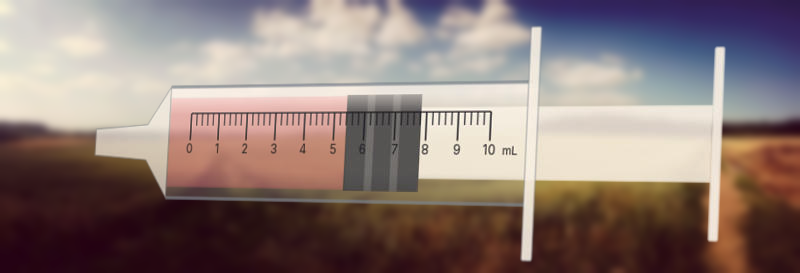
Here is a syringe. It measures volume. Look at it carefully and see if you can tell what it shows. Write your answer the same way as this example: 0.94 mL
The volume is 5.4 mL
